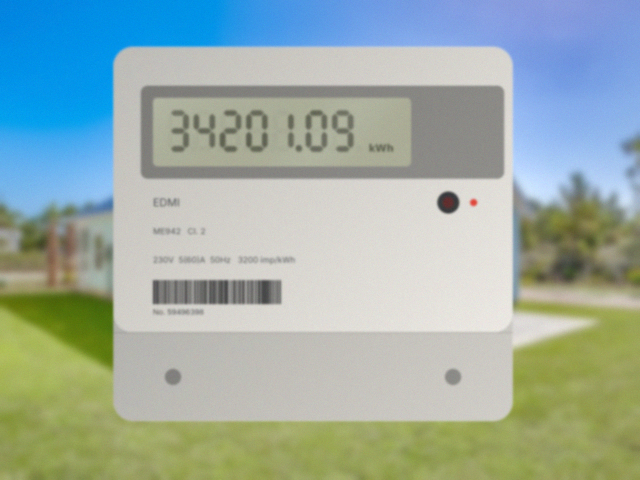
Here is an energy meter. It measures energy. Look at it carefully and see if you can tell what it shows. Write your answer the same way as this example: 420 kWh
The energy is 34201.09 kWh
